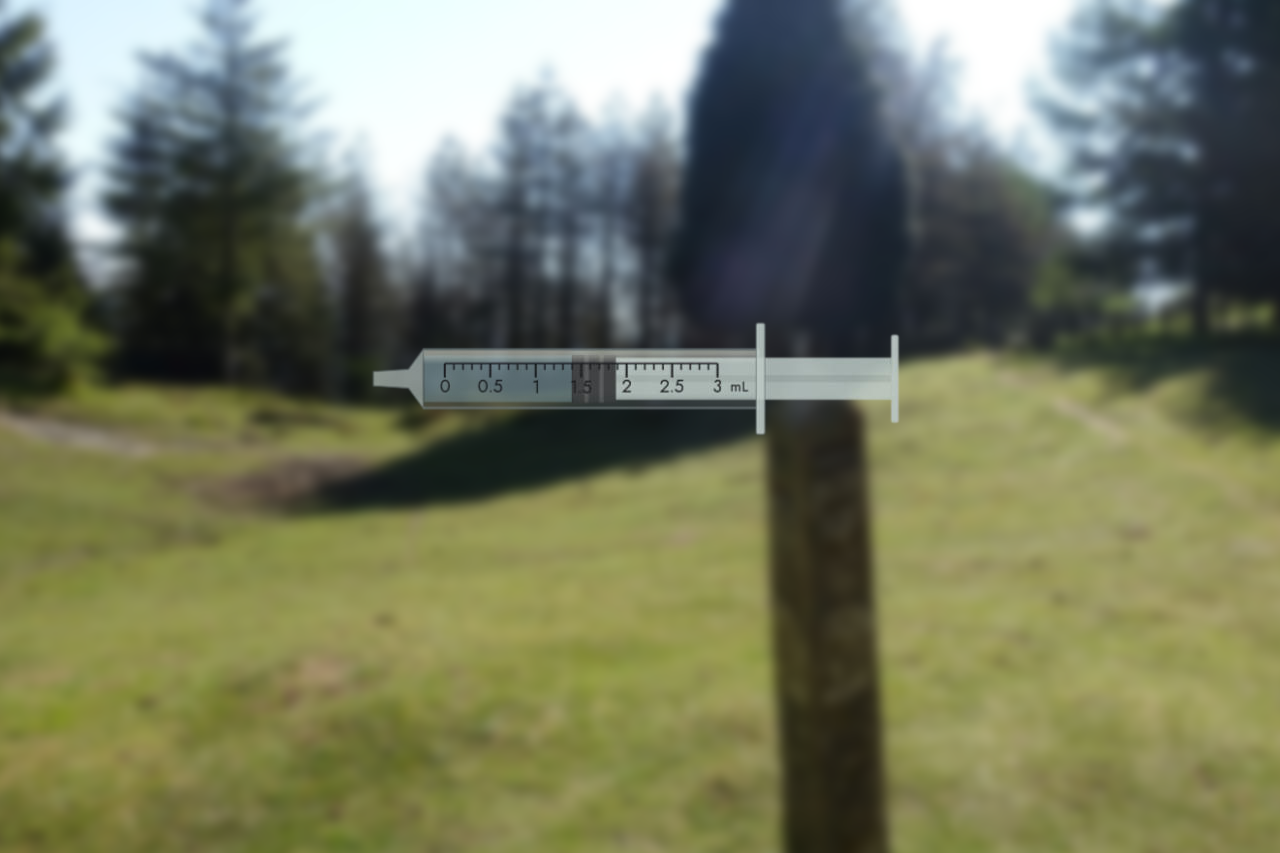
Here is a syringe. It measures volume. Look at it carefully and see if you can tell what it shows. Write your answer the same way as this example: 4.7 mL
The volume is 1.4 mL
